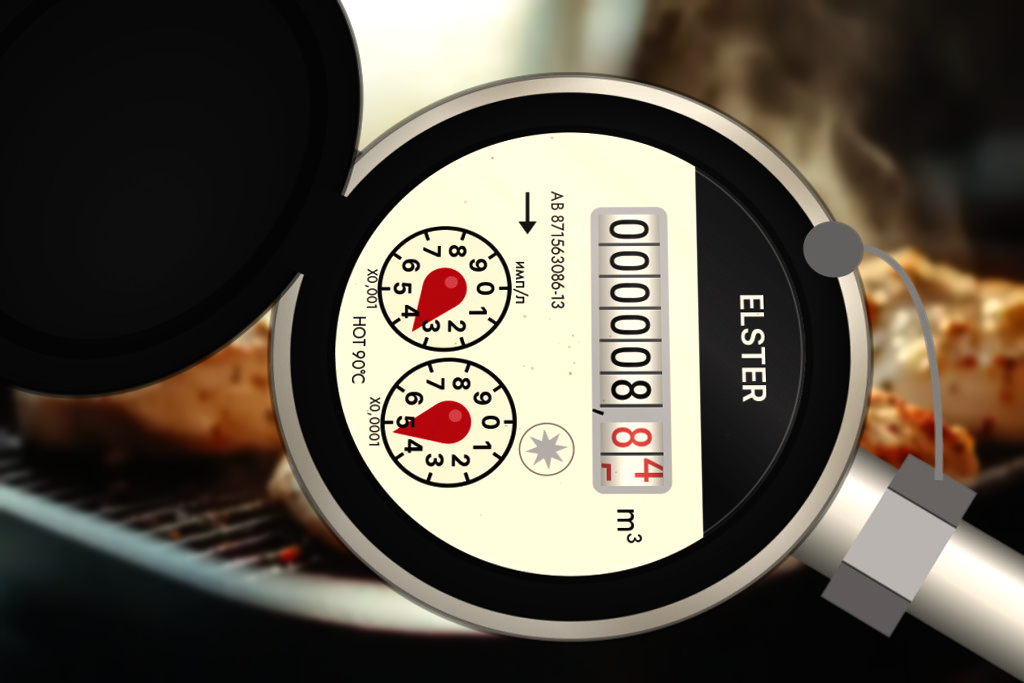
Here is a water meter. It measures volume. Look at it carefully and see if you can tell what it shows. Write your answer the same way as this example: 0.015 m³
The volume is 8.8434 m³
